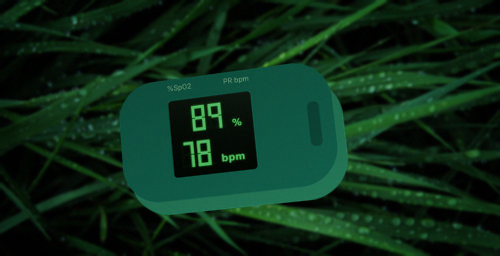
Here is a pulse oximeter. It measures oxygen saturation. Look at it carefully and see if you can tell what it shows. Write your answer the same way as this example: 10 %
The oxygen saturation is 89 %
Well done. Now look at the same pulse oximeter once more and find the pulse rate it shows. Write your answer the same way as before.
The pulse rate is 78 bpm
